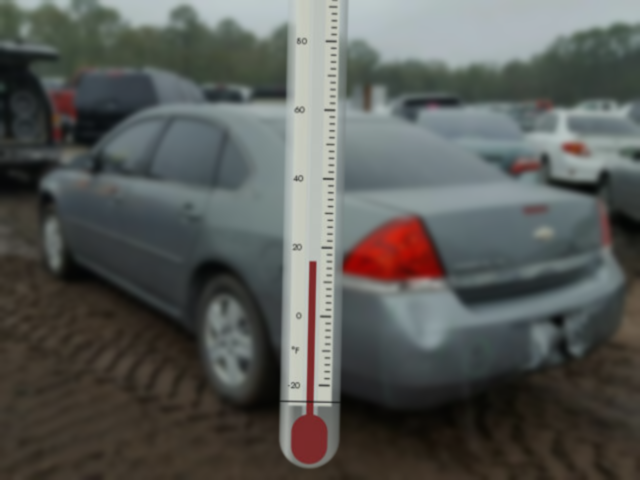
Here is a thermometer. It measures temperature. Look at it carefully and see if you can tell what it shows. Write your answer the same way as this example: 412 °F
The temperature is 16 °F
